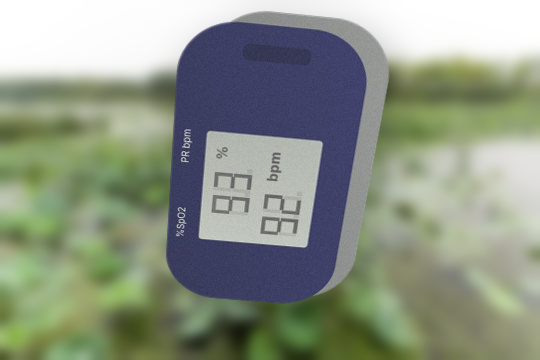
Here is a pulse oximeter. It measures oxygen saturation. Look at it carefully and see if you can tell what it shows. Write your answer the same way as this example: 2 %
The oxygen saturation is 93 %
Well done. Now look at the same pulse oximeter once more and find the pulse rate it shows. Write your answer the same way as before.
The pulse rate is 92 bpm
